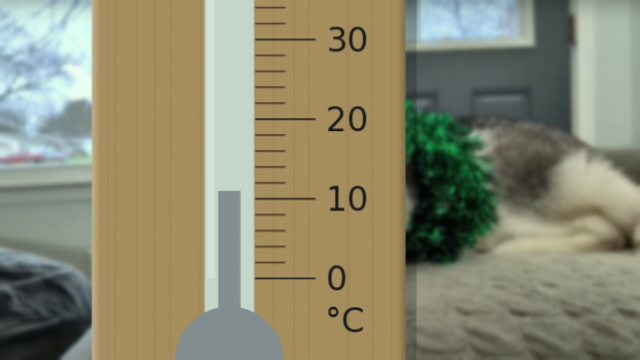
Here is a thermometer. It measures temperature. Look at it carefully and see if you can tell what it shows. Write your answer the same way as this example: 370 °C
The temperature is 11 °C
